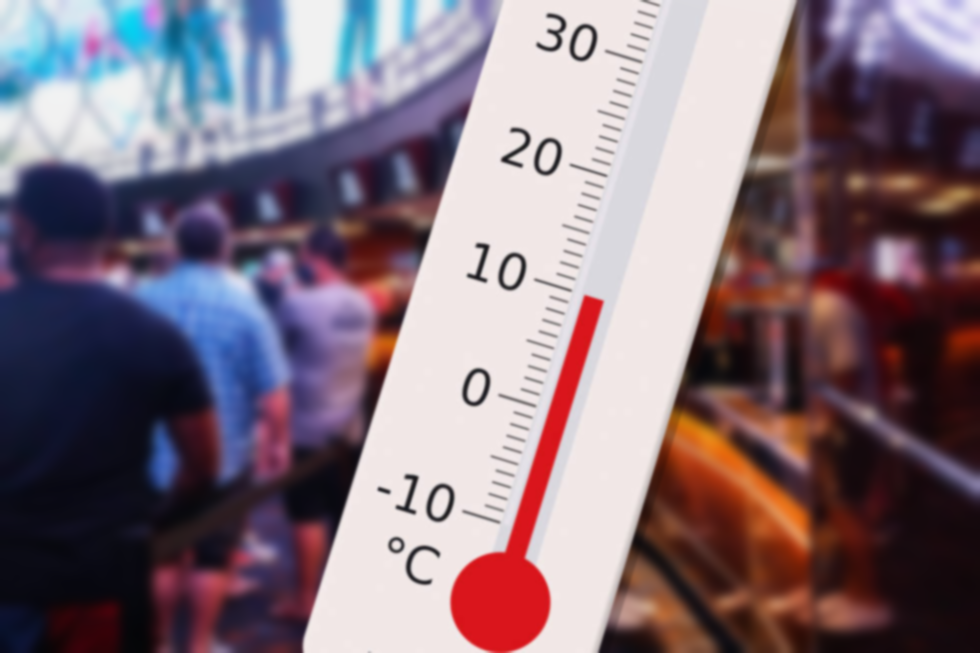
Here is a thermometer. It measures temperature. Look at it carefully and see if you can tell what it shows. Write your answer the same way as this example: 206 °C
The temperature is 10 °C
